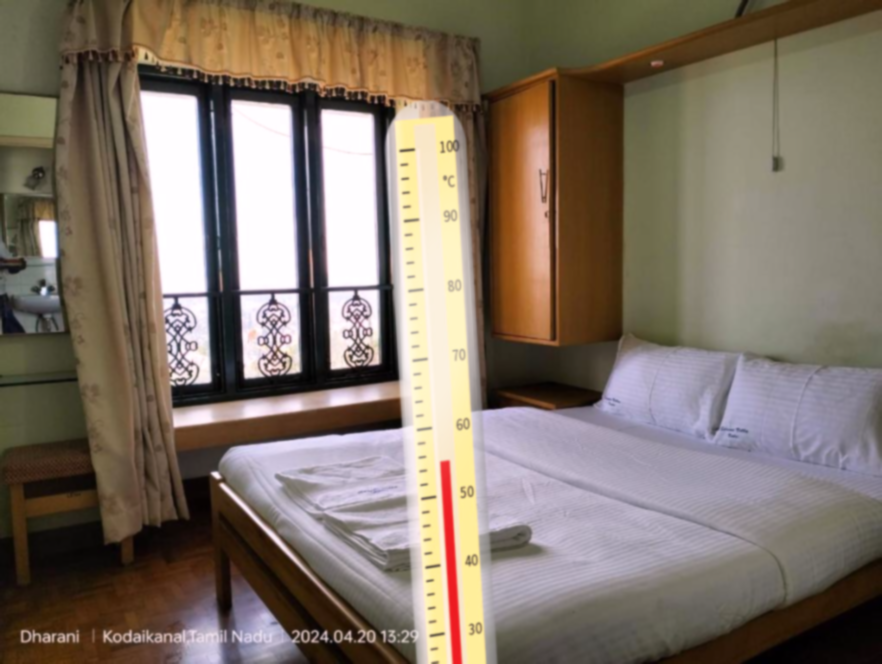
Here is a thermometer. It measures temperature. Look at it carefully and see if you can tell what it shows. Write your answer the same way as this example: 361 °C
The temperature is 55 °C
